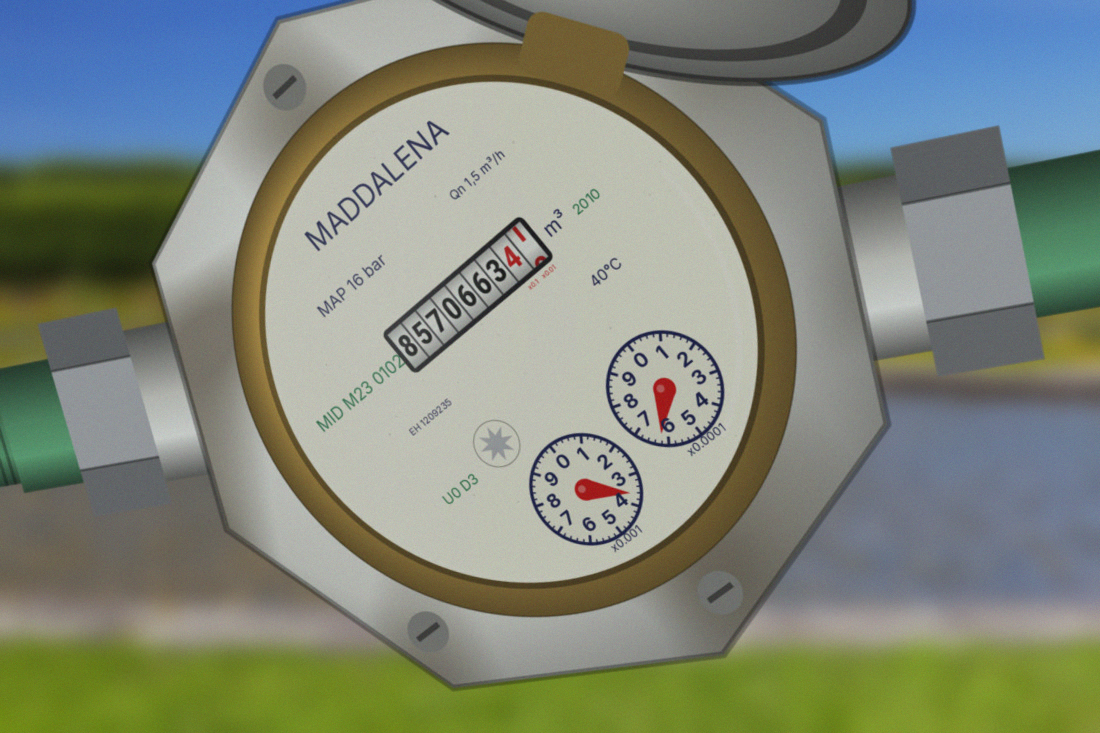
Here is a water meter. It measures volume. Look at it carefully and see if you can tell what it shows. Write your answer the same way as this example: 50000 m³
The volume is 8570663.4136 m³
